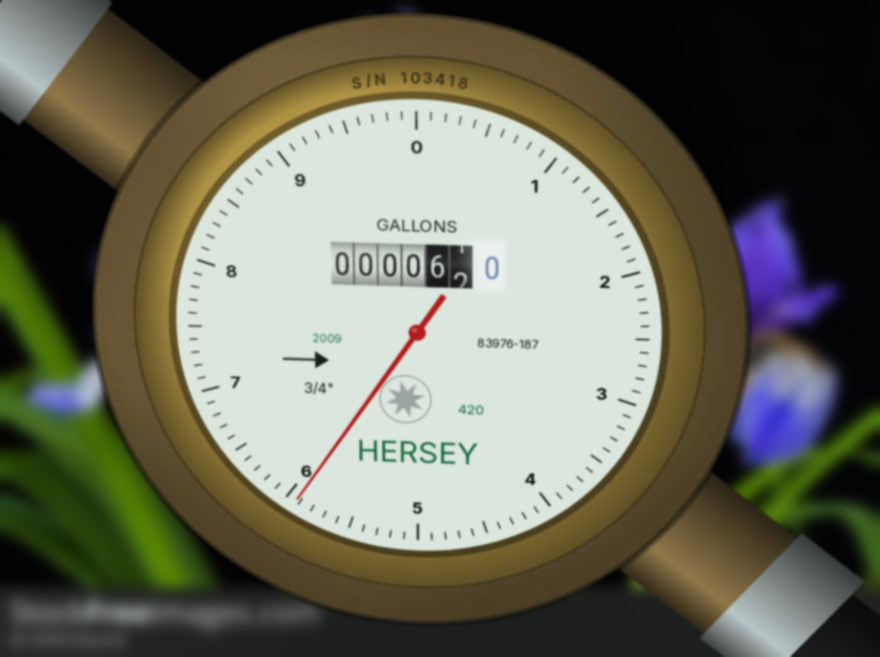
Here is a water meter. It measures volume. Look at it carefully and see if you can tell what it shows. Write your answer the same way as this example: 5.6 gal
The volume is 615.9 gal
